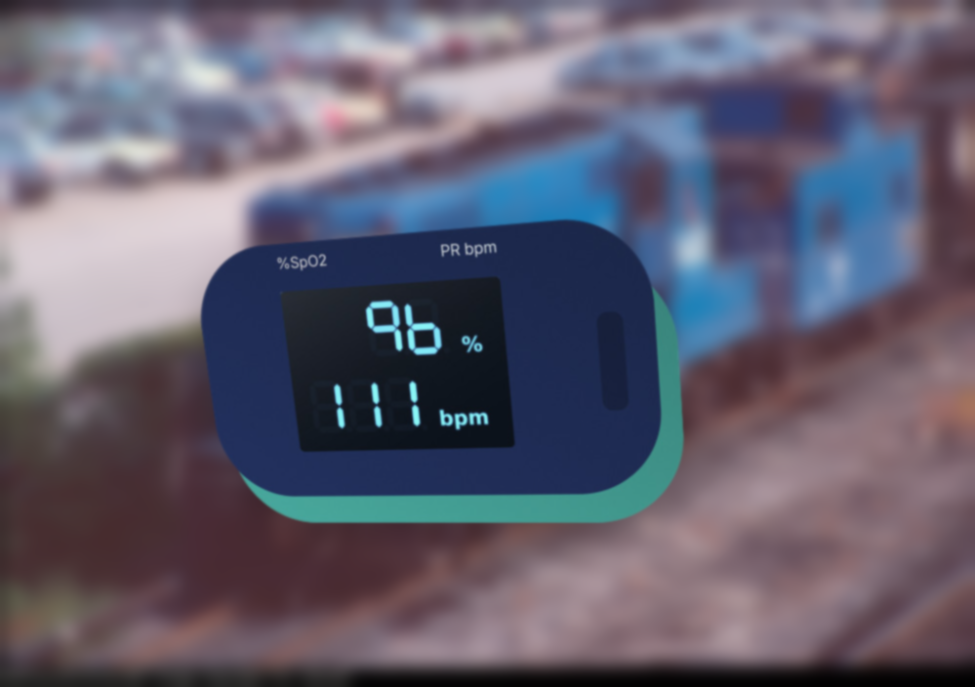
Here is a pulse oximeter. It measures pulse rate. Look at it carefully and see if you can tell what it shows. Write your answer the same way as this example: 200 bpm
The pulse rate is 111 bpm
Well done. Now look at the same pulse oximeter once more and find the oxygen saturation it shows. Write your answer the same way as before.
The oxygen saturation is 96 %
